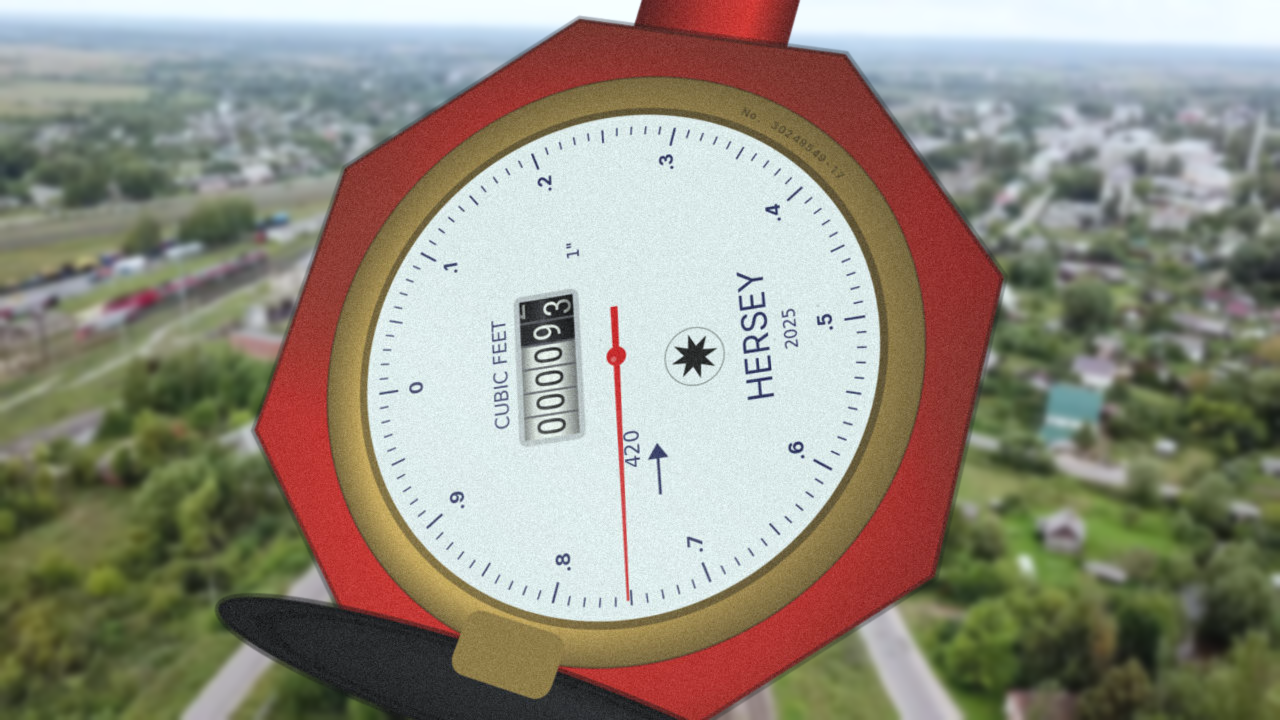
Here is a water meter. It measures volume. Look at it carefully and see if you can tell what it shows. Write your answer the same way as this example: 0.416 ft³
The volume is 92.75 ft³
